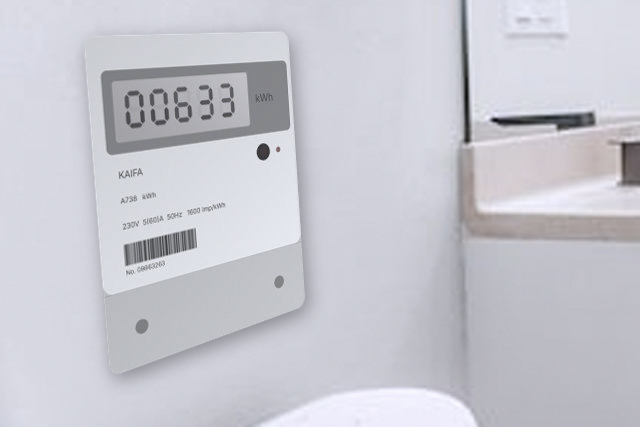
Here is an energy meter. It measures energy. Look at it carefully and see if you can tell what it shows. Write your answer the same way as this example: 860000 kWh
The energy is 633 kWh
